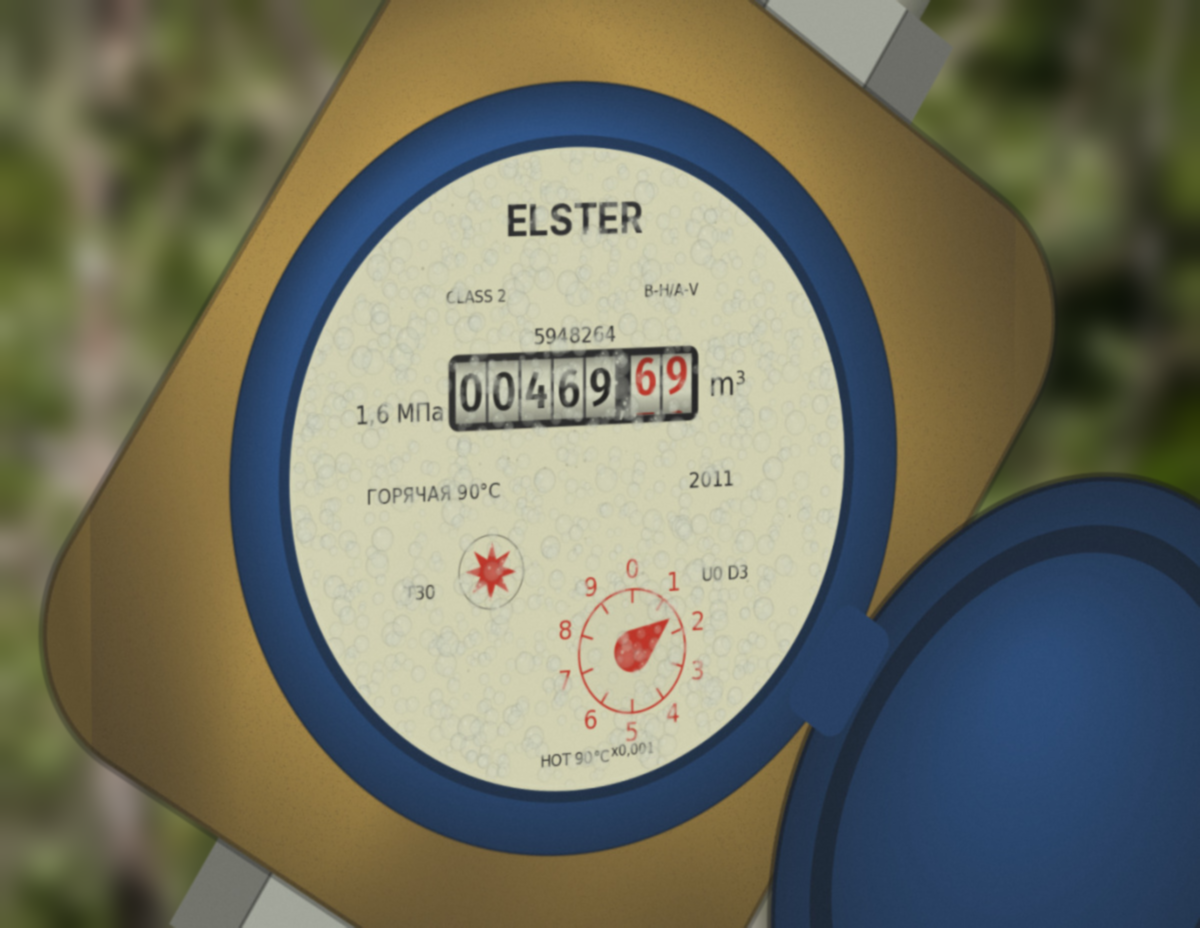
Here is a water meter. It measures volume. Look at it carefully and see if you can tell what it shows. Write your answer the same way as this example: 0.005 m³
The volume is 469.691 m³
